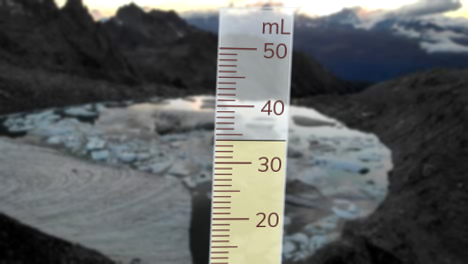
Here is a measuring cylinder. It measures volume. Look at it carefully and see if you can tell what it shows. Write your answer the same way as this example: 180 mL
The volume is 34 mL
